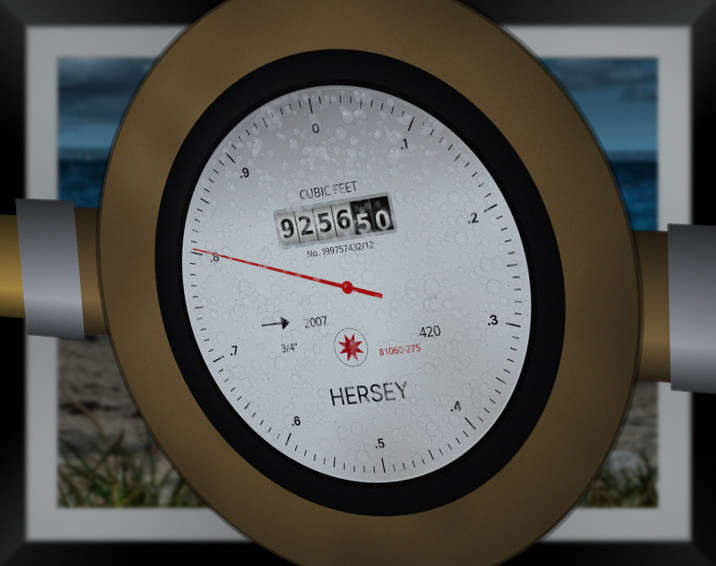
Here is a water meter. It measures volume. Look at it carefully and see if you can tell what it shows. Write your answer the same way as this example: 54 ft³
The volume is 925649.80 ft³
